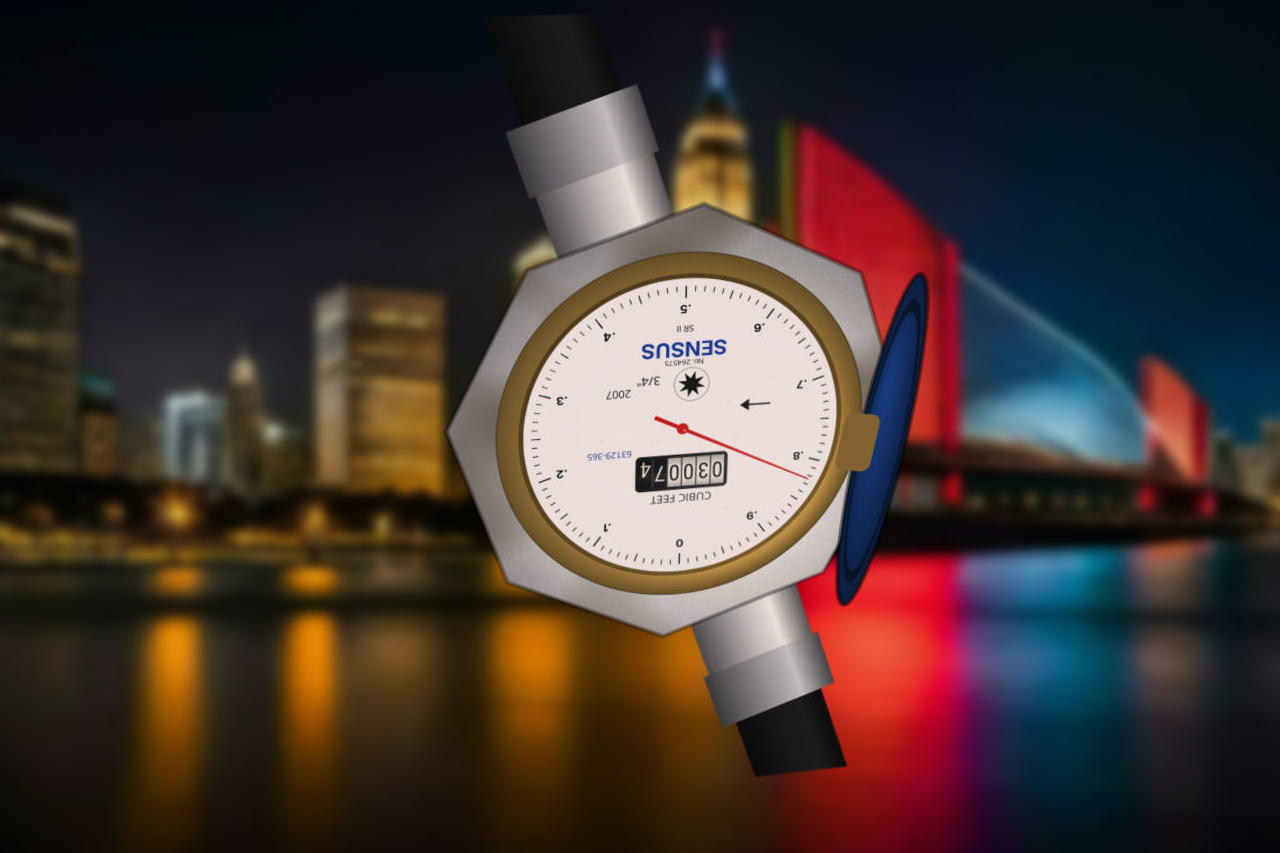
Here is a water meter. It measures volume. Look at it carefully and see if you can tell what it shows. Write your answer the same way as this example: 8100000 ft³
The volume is 30073.82 ft³
